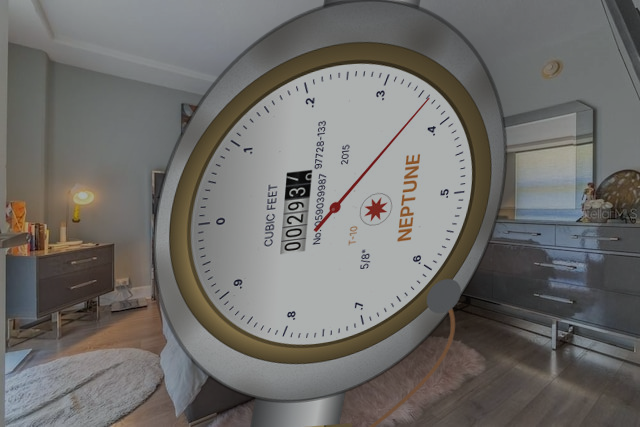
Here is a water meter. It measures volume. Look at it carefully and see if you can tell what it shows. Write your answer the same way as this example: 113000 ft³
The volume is 2937.36 ft³
